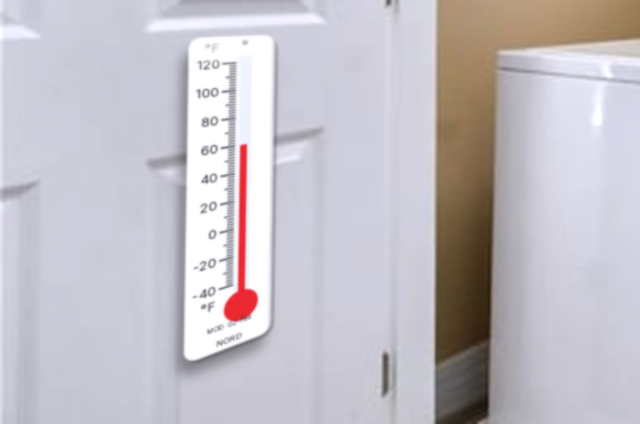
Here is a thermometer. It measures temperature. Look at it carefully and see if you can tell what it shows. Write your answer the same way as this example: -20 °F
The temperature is 60 °F
